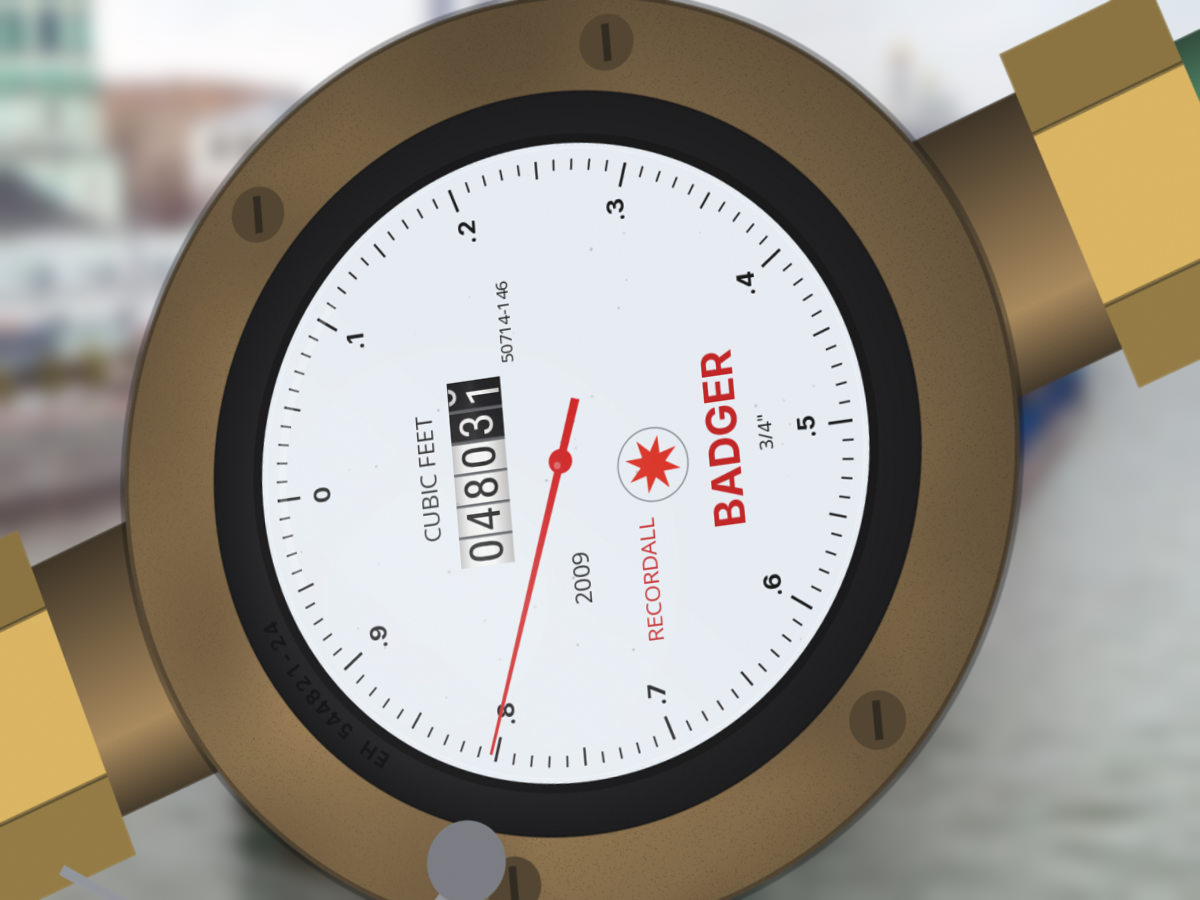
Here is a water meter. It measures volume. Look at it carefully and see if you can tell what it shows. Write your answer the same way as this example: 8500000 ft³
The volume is 48030.80 ft³
